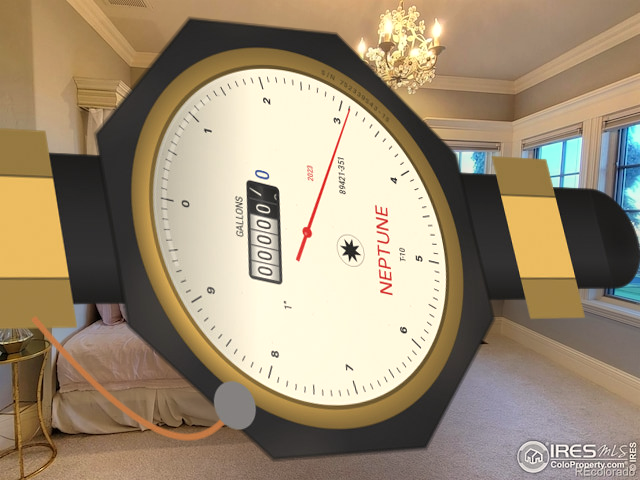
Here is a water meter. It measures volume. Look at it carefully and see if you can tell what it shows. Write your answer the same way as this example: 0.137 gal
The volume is 73.1 gal
